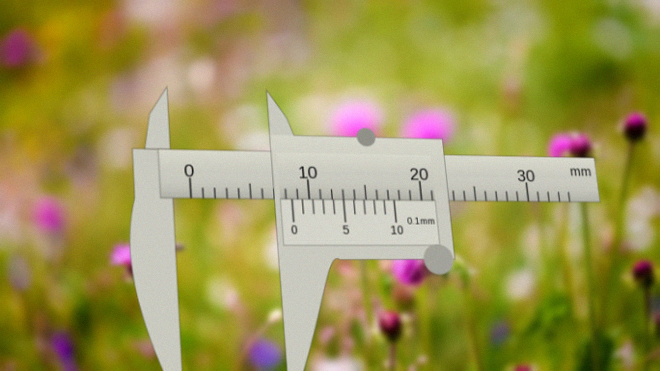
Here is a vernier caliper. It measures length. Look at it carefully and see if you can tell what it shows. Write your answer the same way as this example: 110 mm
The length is 8.5 mm
